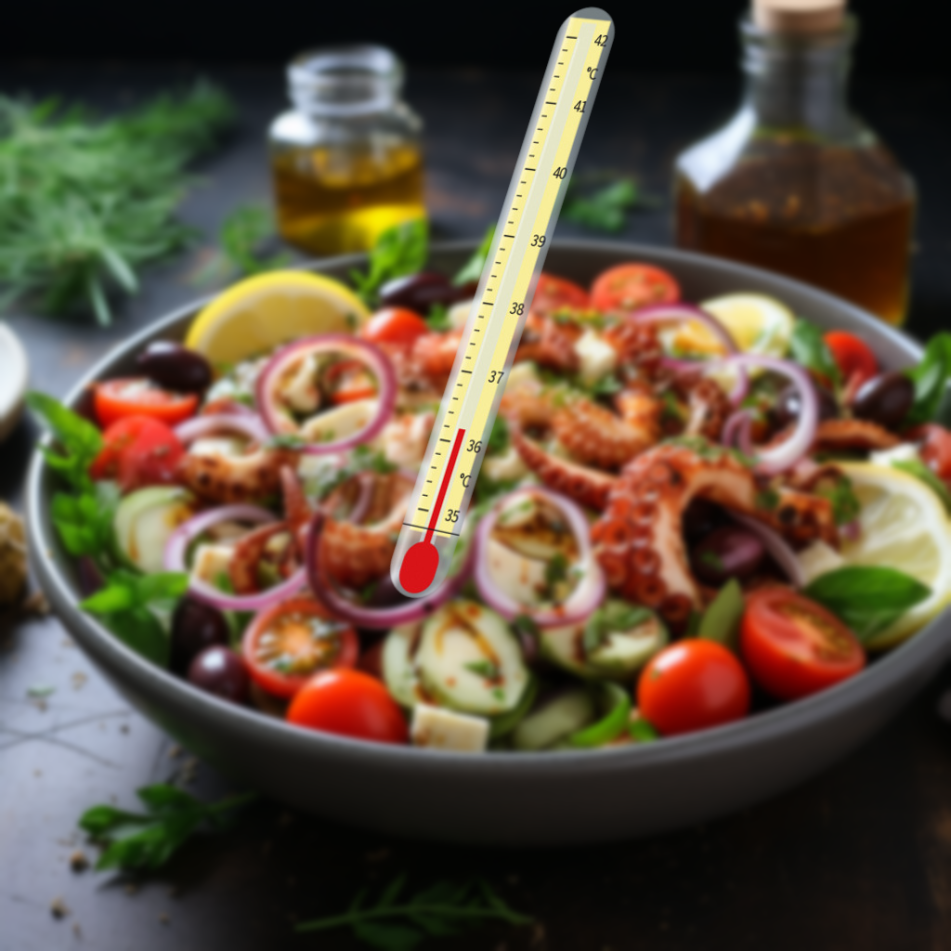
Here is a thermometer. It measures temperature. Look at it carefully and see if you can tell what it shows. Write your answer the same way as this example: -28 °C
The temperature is 36.2 °C
